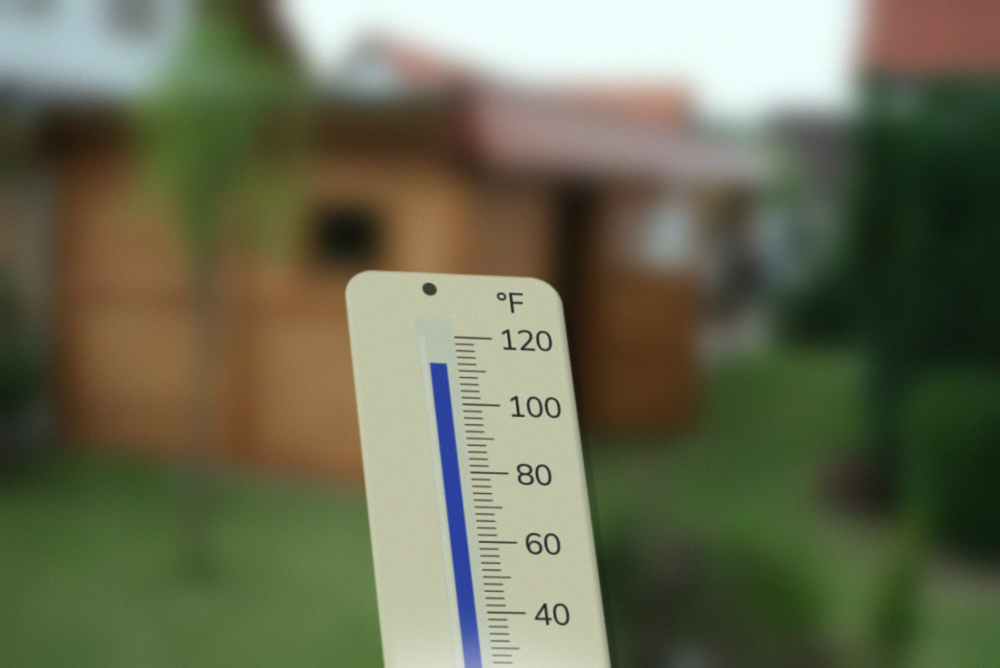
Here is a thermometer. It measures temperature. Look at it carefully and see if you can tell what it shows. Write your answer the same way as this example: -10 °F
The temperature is 112 °F
